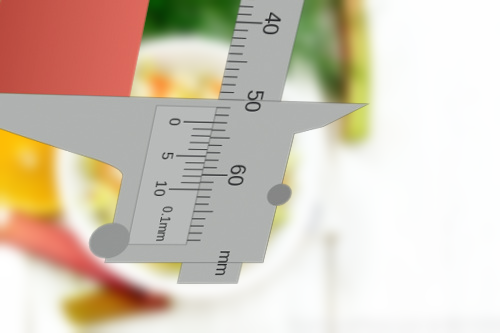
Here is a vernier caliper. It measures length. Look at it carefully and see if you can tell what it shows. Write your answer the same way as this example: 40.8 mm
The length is 53.0 mm
